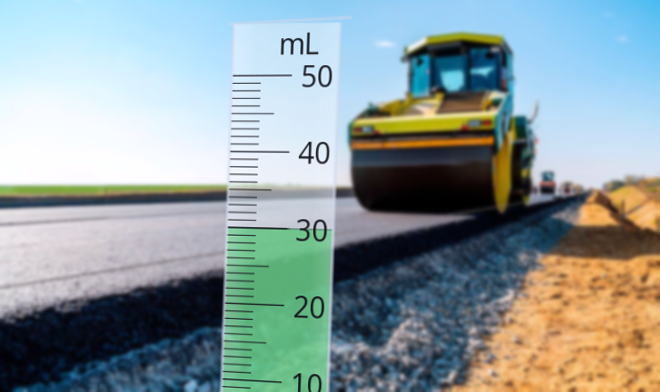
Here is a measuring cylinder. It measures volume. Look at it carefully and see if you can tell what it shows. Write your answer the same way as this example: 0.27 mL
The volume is 30 mL
